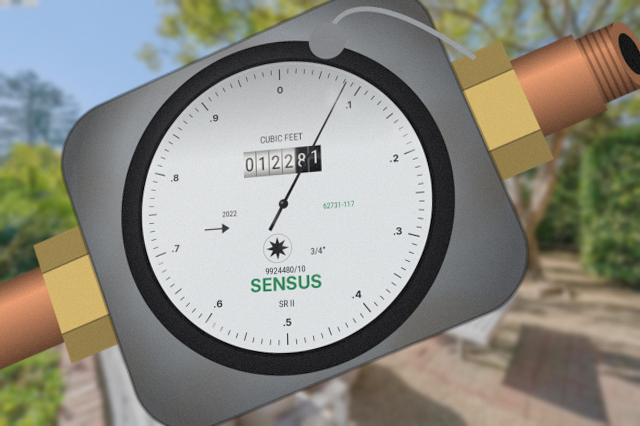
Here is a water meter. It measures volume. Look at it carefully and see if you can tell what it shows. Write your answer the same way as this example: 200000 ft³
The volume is 12281.08 ft³
